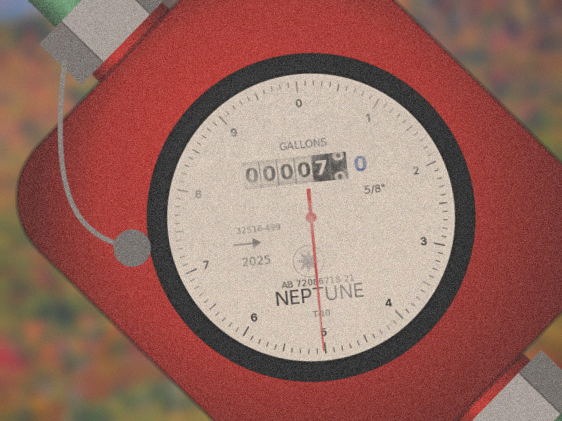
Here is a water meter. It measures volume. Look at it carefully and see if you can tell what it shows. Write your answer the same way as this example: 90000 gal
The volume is 785.0 gal
